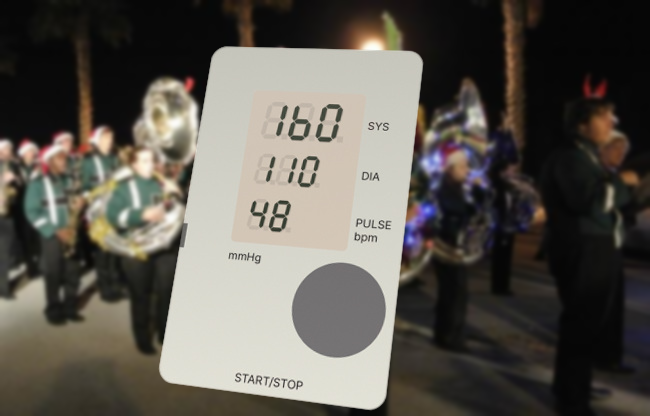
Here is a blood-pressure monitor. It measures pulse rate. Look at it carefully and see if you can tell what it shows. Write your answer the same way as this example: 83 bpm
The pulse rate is 48 bpm
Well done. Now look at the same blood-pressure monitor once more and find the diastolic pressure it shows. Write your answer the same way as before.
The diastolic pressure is 110 mmHg
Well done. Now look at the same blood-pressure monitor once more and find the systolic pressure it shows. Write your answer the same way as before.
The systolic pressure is 160 mmHg
